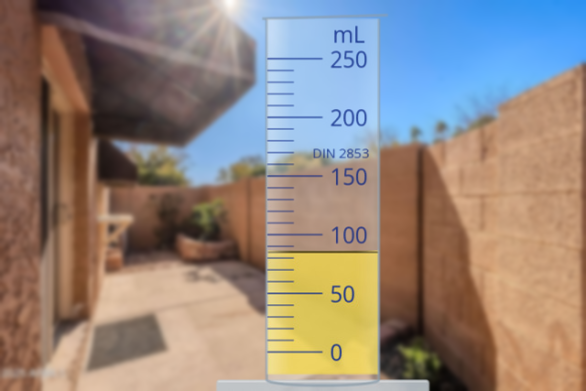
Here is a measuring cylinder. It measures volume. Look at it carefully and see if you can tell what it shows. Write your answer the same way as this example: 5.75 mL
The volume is 85 mL
